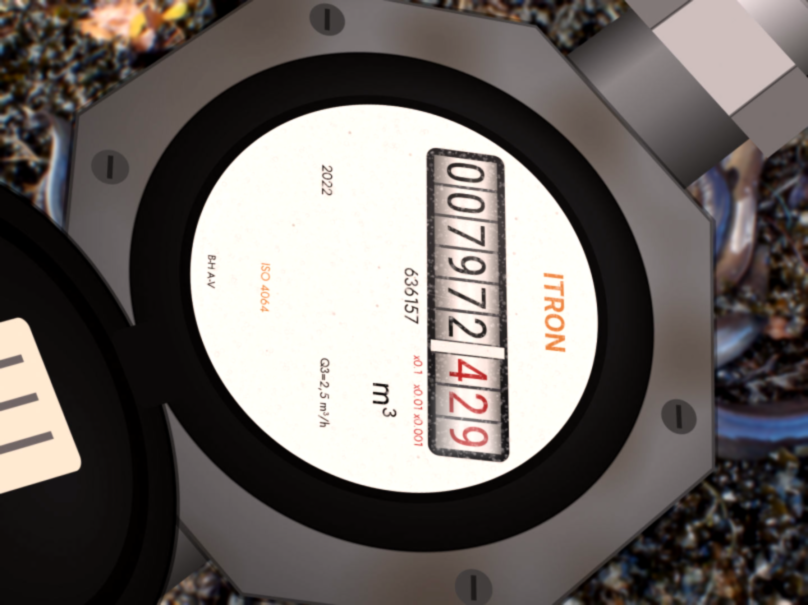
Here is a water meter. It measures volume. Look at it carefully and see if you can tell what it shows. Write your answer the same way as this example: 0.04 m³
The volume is 7972.429 m³
